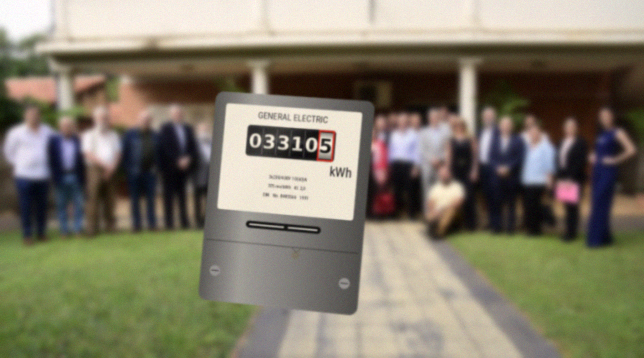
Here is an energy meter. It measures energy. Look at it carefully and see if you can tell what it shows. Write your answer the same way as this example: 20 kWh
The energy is 3310.5 kWh
